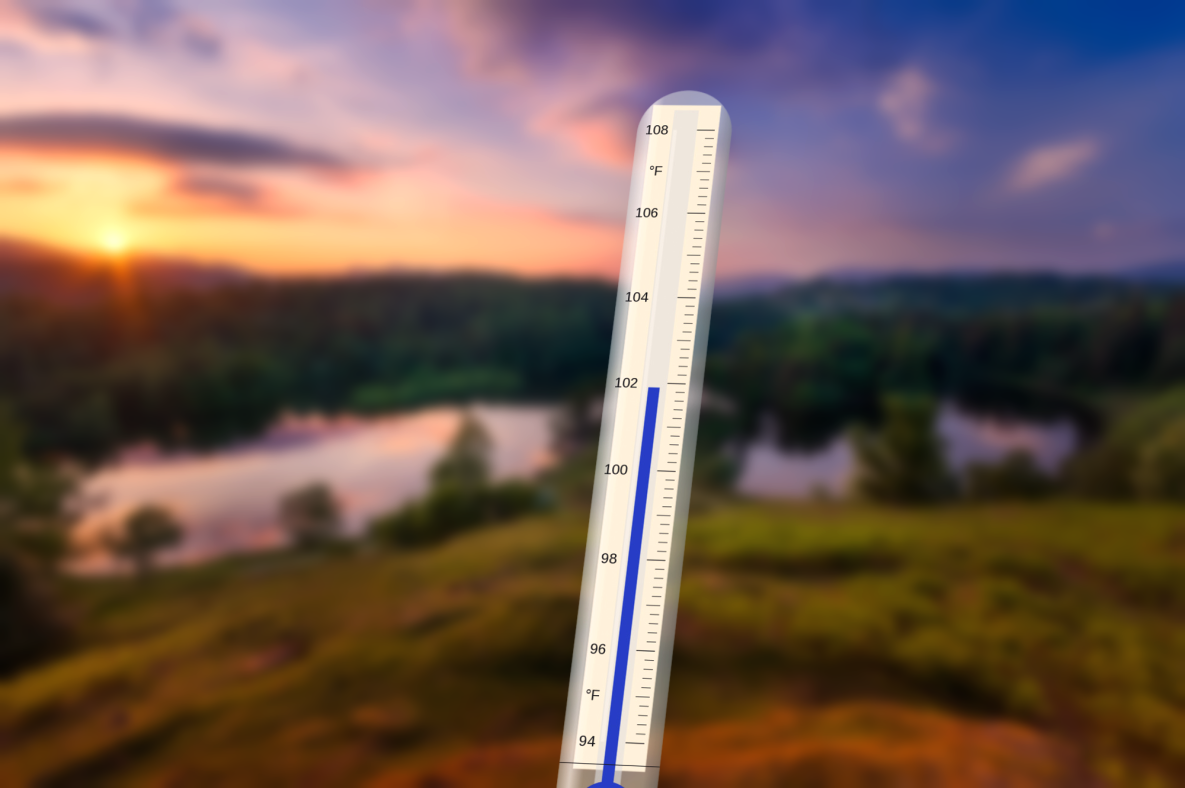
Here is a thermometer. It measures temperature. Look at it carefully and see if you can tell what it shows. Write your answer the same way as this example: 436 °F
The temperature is 101.9 °F
